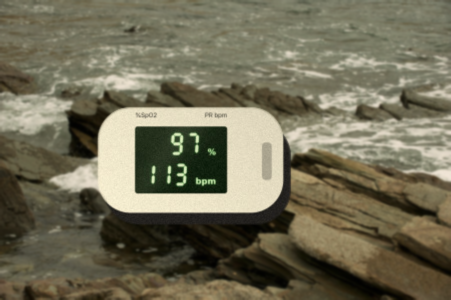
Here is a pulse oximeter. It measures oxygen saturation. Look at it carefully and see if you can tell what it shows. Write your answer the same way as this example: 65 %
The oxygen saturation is 97 %
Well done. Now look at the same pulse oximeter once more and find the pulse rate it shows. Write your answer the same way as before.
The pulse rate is 113 bpm
